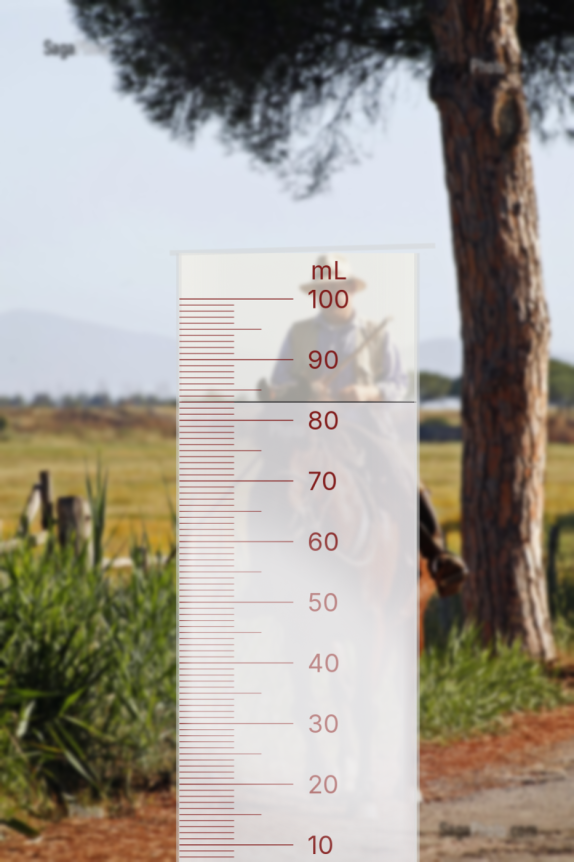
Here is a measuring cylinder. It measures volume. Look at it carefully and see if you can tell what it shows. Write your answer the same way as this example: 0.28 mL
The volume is 83 mL
